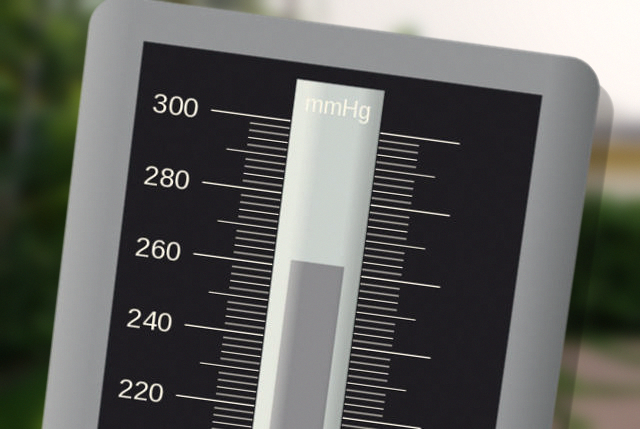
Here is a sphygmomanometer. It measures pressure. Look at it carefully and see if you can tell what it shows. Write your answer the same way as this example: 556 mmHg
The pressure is 262 mmHg
